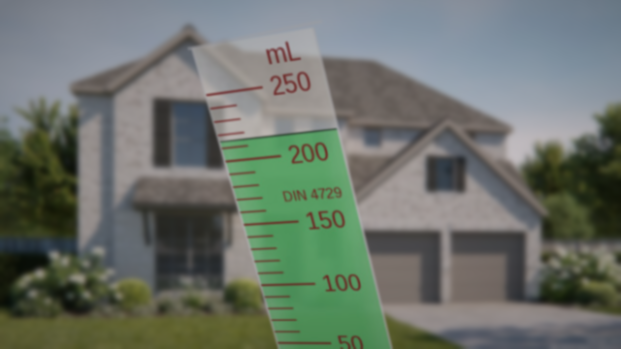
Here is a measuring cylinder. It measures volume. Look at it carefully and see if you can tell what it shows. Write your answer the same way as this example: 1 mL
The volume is 215 mL
